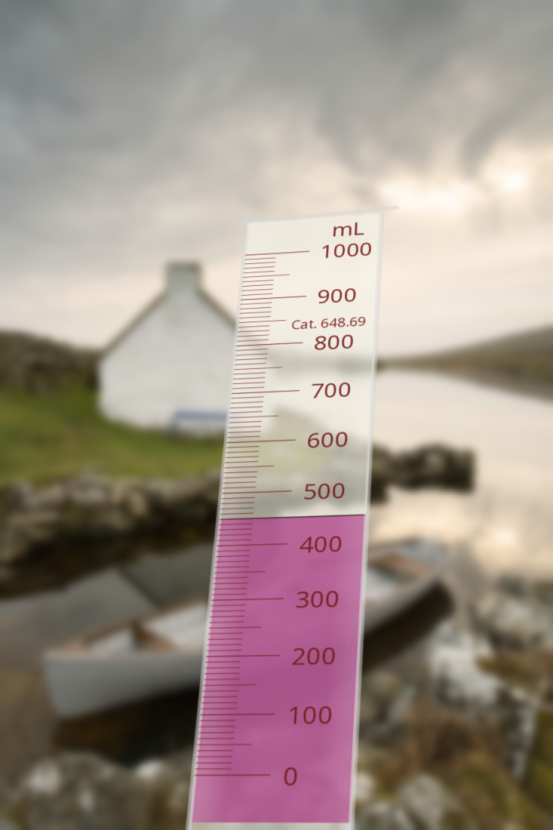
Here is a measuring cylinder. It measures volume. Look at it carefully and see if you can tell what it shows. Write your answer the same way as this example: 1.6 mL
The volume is 450 mL
